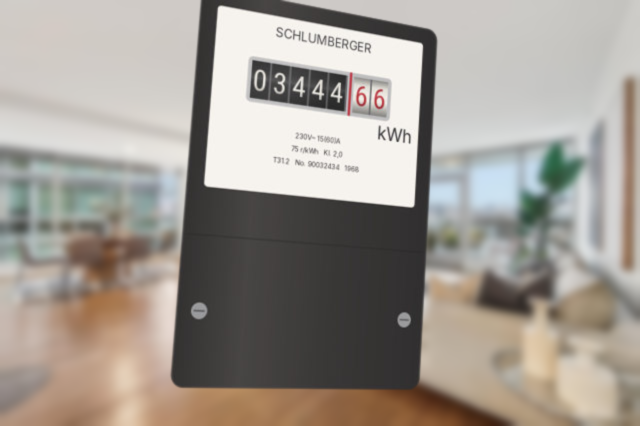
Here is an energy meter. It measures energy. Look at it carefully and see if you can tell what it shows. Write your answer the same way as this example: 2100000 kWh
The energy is 3444.66 kWh
